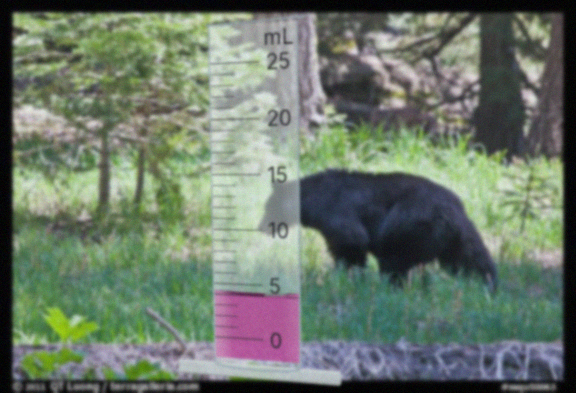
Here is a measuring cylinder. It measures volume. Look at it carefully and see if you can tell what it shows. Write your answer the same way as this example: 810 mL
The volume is 4 mL
